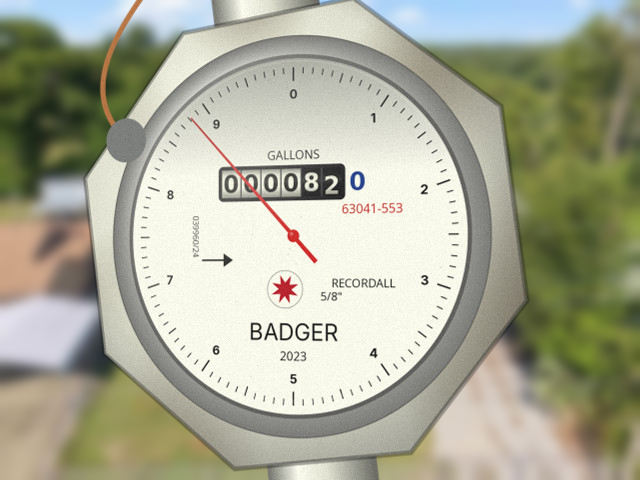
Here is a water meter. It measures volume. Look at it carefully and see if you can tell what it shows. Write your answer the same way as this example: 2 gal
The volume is 818.8 gal
